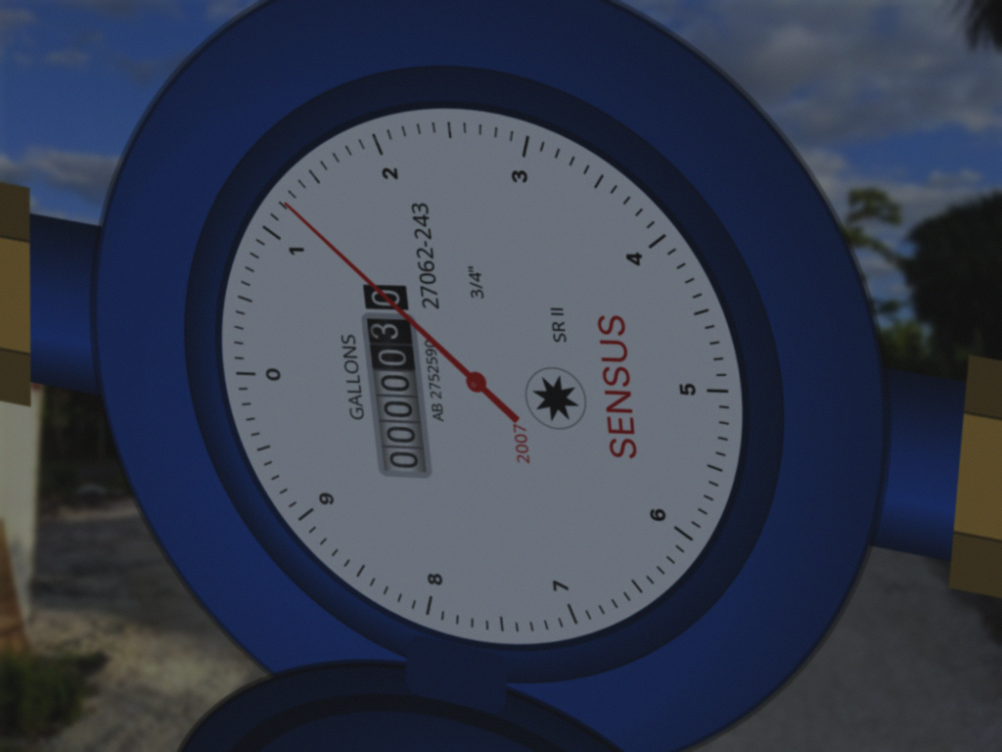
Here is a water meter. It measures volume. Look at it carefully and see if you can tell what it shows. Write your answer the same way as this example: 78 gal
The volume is 31.2 gal
